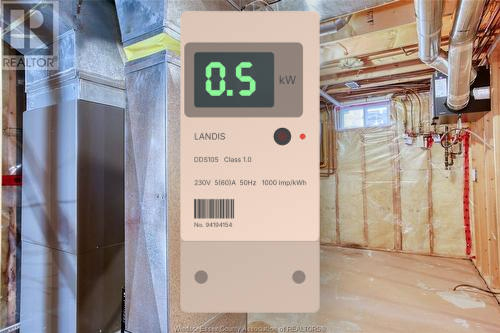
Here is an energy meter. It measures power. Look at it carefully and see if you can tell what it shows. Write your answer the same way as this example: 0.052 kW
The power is 0.5 kW
